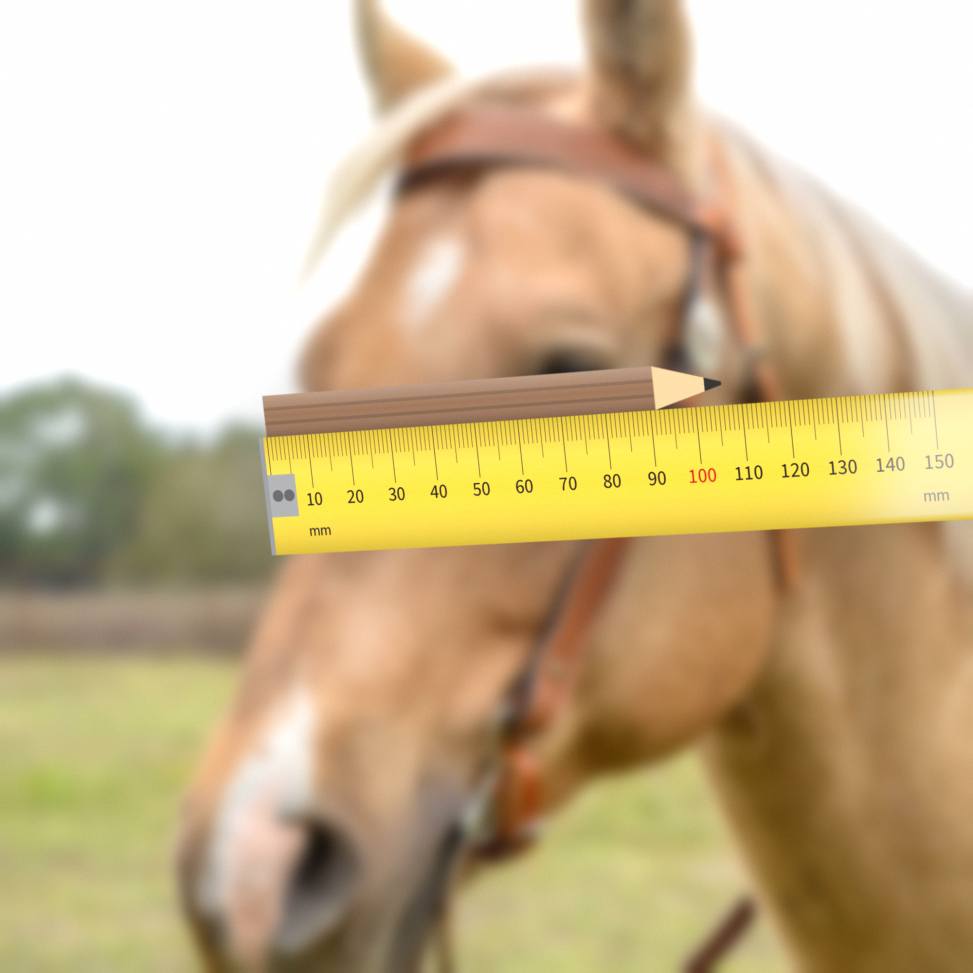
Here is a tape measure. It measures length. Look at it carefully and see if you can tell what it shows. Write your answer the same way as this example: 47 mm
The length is 106 mm
